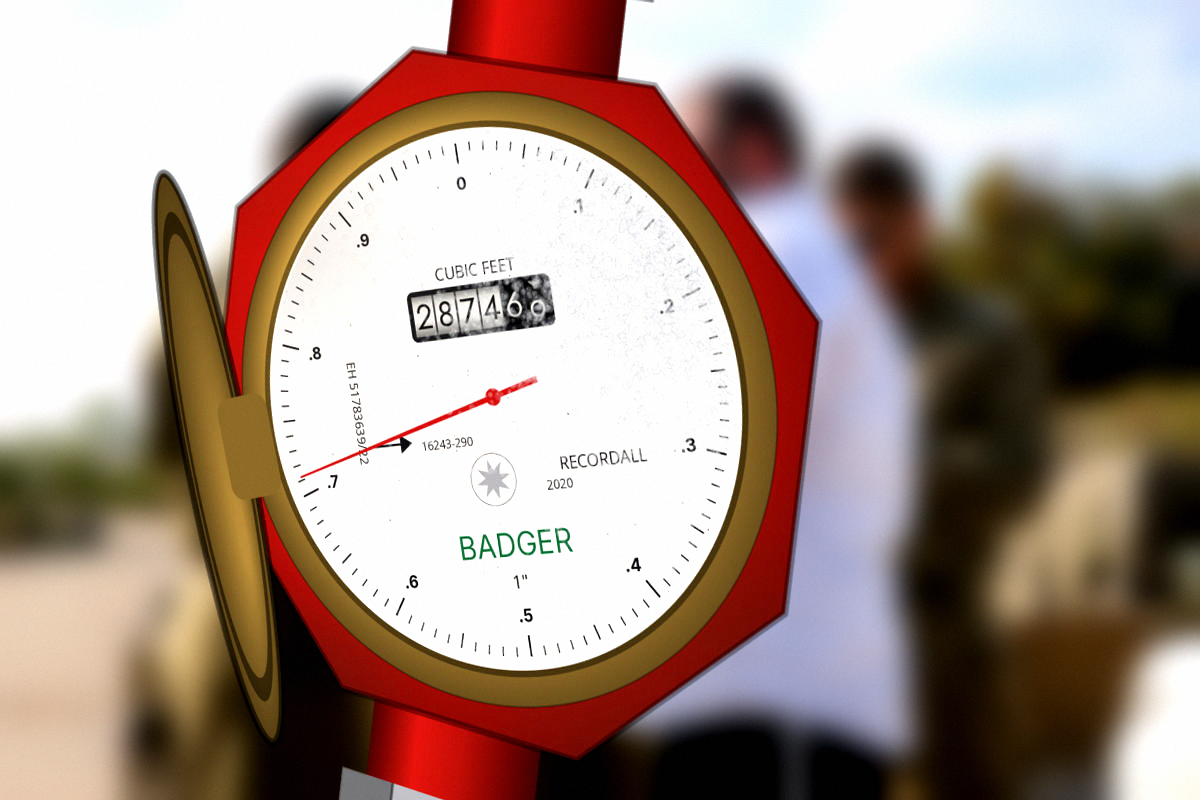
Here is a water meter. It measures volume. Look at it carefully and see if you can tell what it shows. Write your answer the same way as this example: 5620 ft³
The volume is 287468.71 ft³
